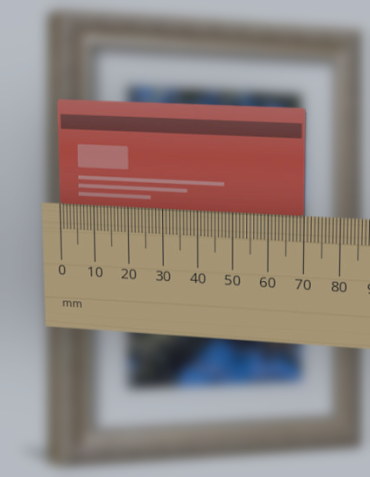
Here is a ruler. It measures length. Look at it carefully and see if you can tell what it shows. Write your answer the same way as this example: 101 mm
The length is 70 mm
